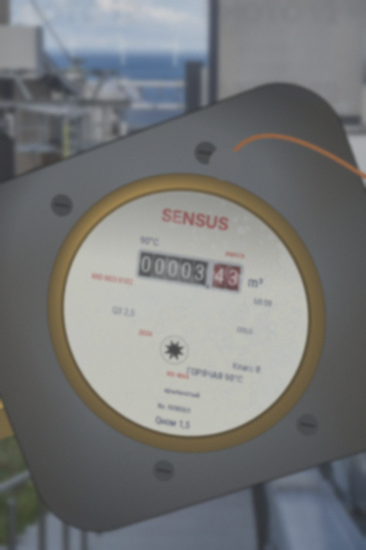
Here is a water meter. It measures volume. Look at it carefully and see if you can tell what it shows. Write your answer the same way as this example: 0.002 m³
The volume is 3.43 m³
